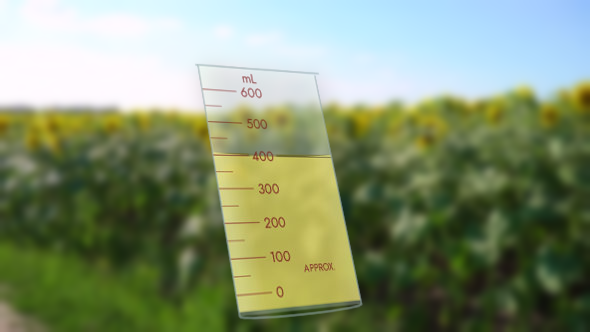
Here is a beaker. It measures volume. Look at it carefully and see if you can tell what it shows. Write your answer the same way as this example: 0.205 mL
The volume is 400 mL
